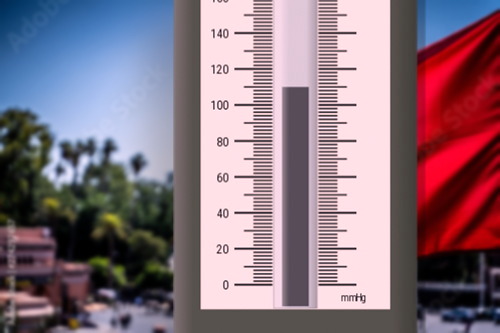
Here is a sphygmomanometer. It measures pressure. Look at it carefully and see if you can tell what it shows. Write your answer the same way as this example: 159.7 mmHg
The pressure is 110 mmHg
